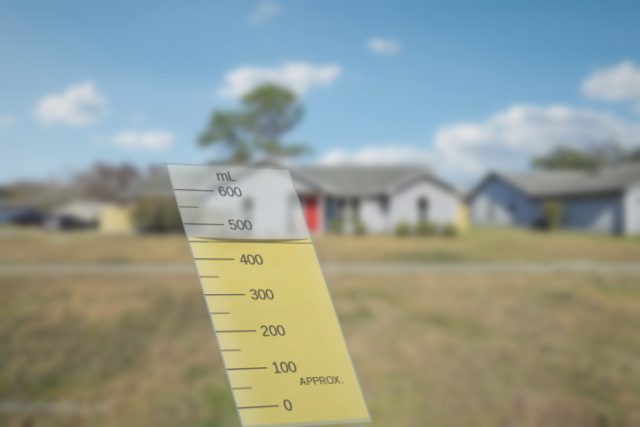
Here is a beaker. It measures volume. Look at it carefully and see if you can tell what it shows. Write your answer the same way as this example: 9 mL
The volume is 450 mL
